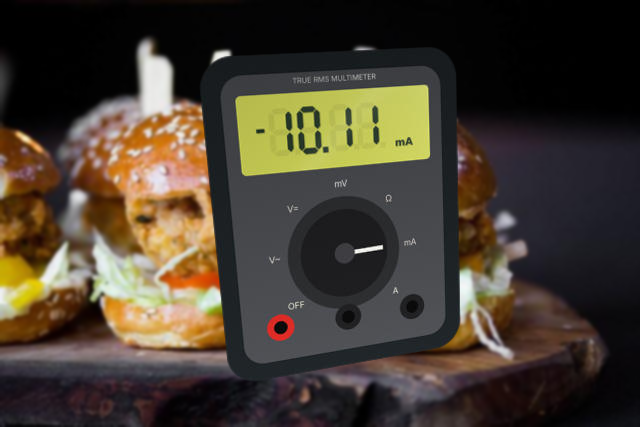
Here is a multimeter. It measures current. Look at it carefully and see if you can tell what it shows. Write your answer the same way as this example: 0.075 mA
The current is -10.11 mA
